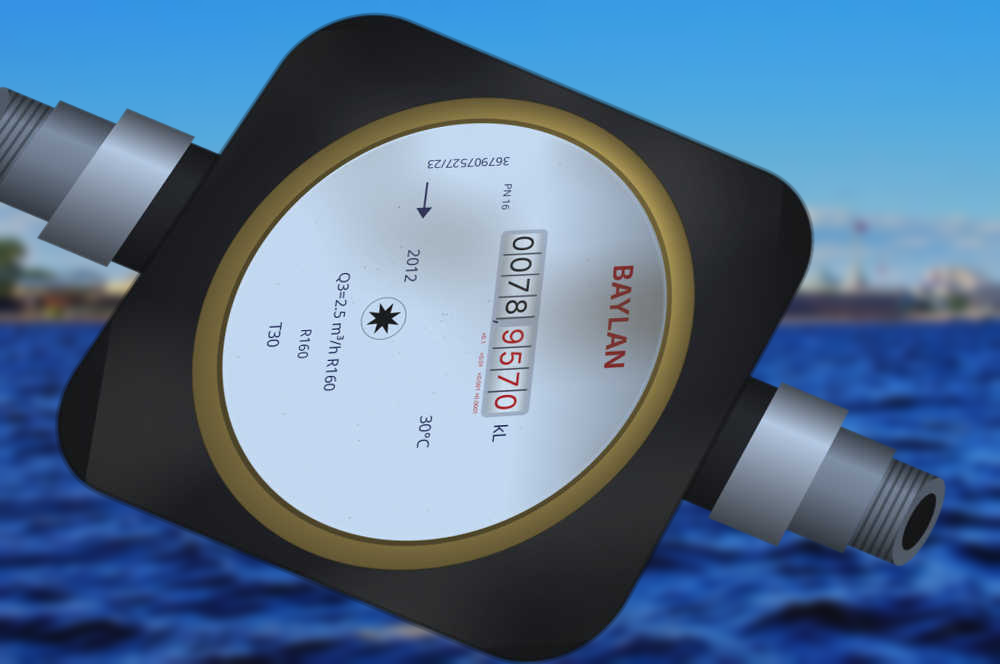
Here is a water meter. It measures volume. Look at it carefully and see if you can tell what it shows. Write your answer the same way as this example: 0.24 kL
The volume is 78.9570 kL
